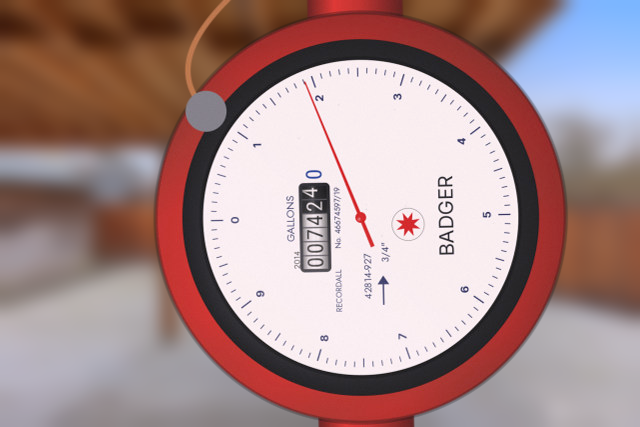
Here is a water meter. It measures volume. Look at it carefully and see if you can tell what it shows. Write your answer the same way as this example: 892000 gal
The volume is 74241.9 gal
